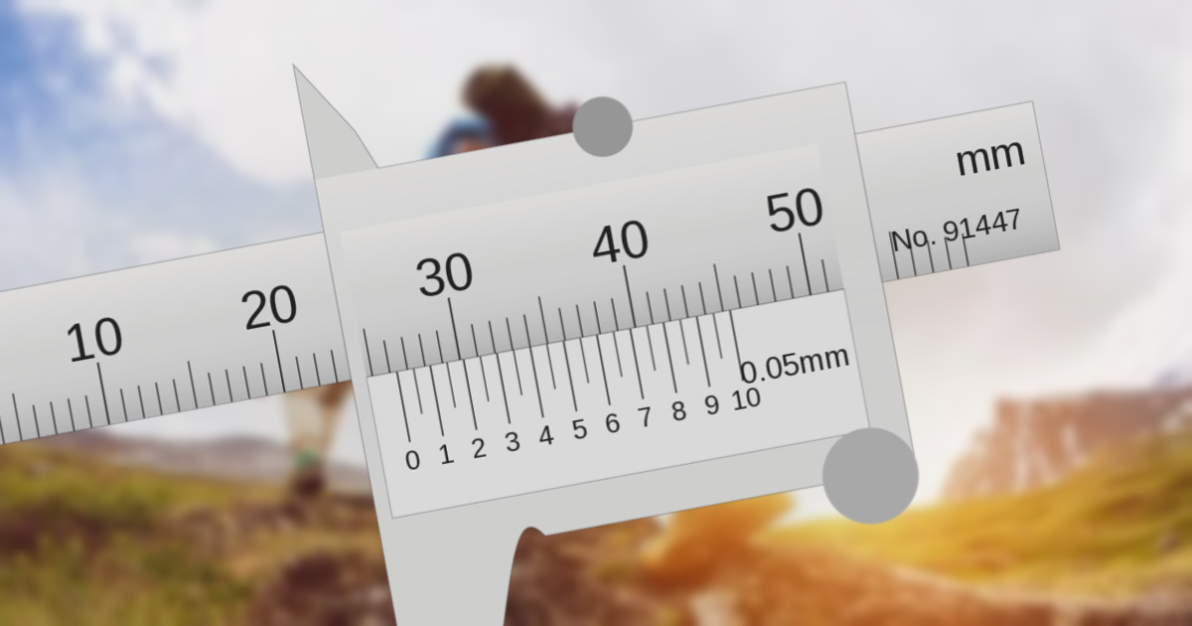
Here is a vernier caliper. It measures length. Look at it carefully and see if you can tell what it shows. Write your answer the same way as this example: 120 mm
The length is 26.4 mm
